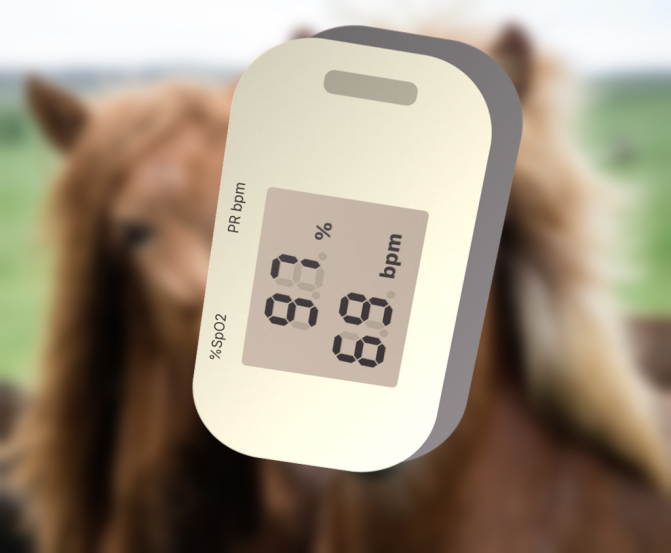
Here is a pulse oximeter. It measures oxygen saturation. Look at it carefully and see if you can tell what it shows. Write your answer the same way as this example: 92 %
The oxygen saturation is 97 %
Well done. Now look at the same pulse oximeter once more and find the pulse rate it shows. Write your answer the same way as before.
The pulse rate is 69 bpm
